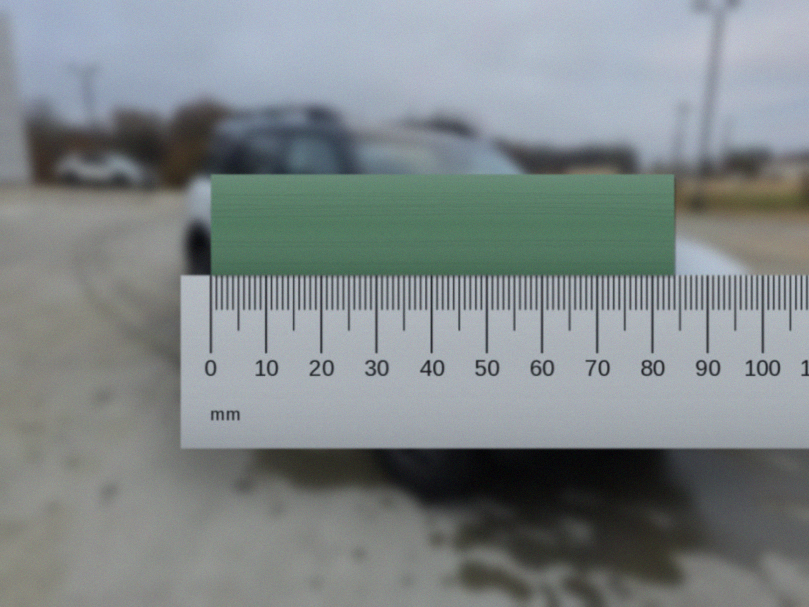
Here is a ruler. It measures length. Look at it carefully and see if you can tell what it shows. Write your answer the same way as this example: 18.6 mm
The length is 84 mm
